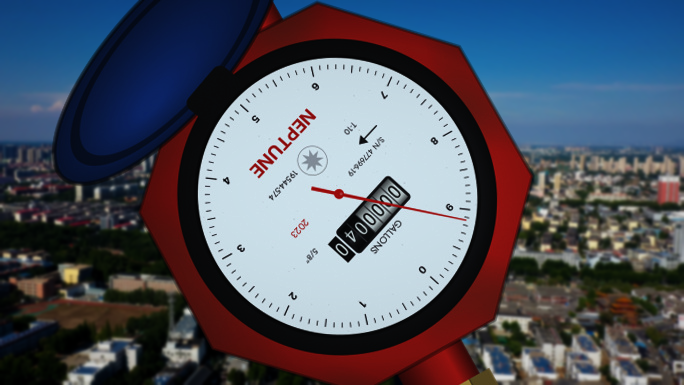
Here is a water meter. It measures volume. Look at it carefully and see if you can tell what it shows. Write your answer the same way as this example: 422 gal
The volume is 39.1 gal
